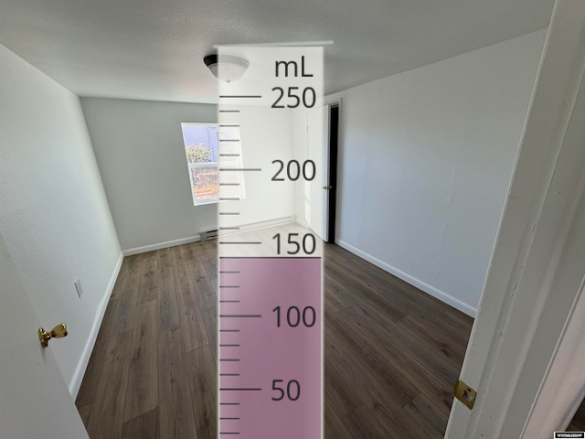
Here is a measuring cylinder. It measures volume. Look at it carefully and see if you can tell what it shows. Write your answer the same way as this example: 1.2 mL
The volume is 140 mL
